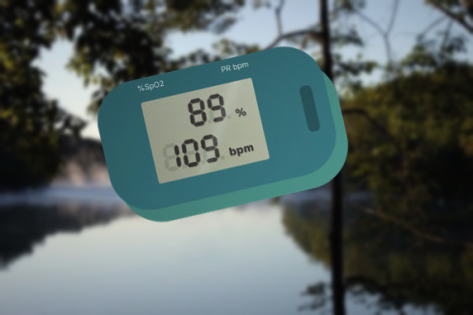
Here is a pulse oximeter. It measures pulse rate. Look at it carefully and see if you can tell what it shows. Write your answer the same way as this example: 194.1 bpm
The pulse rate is 109 bpm
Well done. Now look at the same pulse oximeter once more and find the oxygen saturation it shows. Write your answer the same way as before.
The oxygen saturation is 89 %
